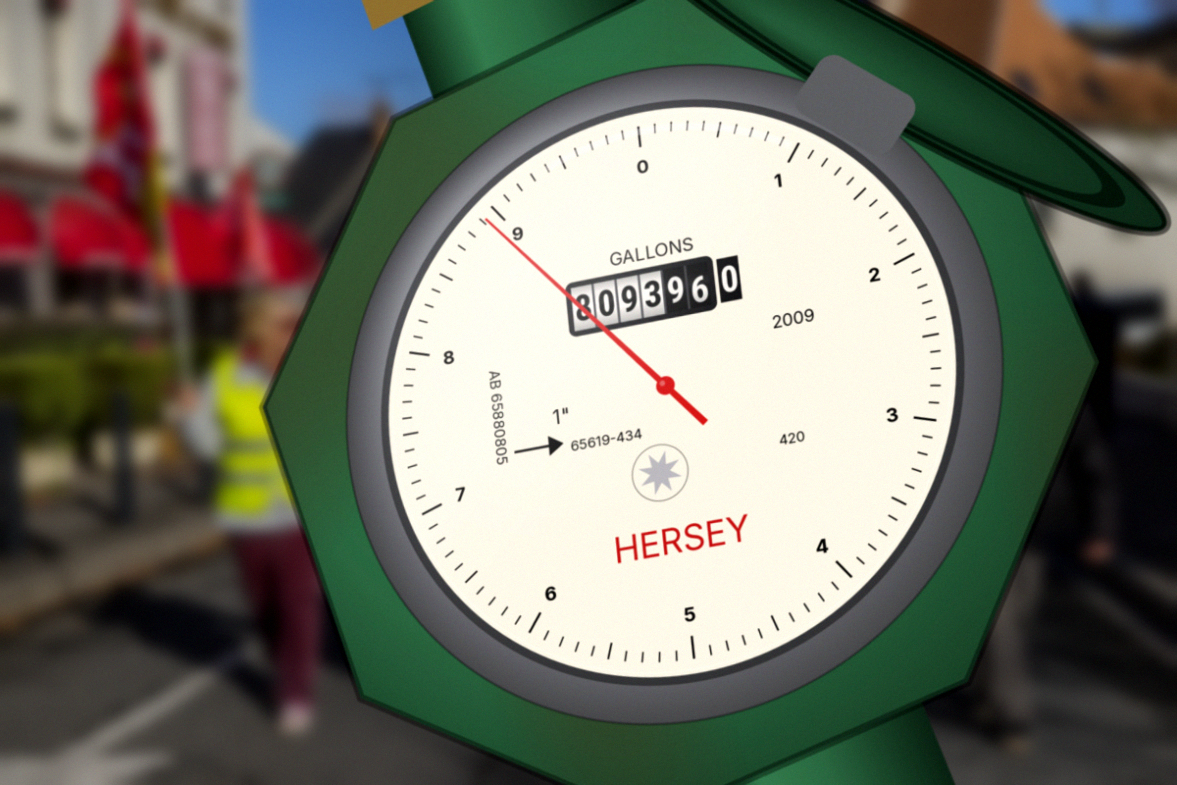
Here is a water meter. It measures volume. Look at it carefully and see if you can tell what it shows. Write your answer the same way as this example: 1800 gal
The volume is 8093958.9 gal
